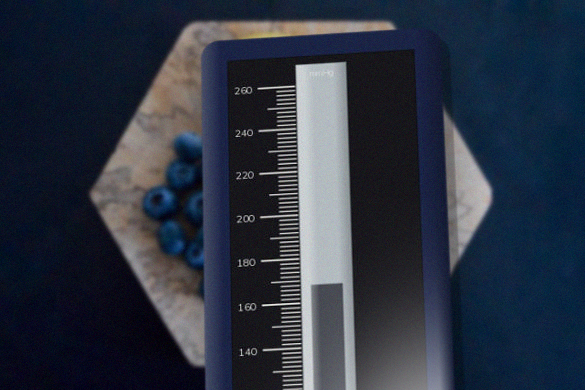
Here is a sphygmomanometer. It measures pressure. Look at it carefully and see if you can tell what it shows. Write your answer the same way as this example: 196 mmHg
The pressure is 168 mmHg
